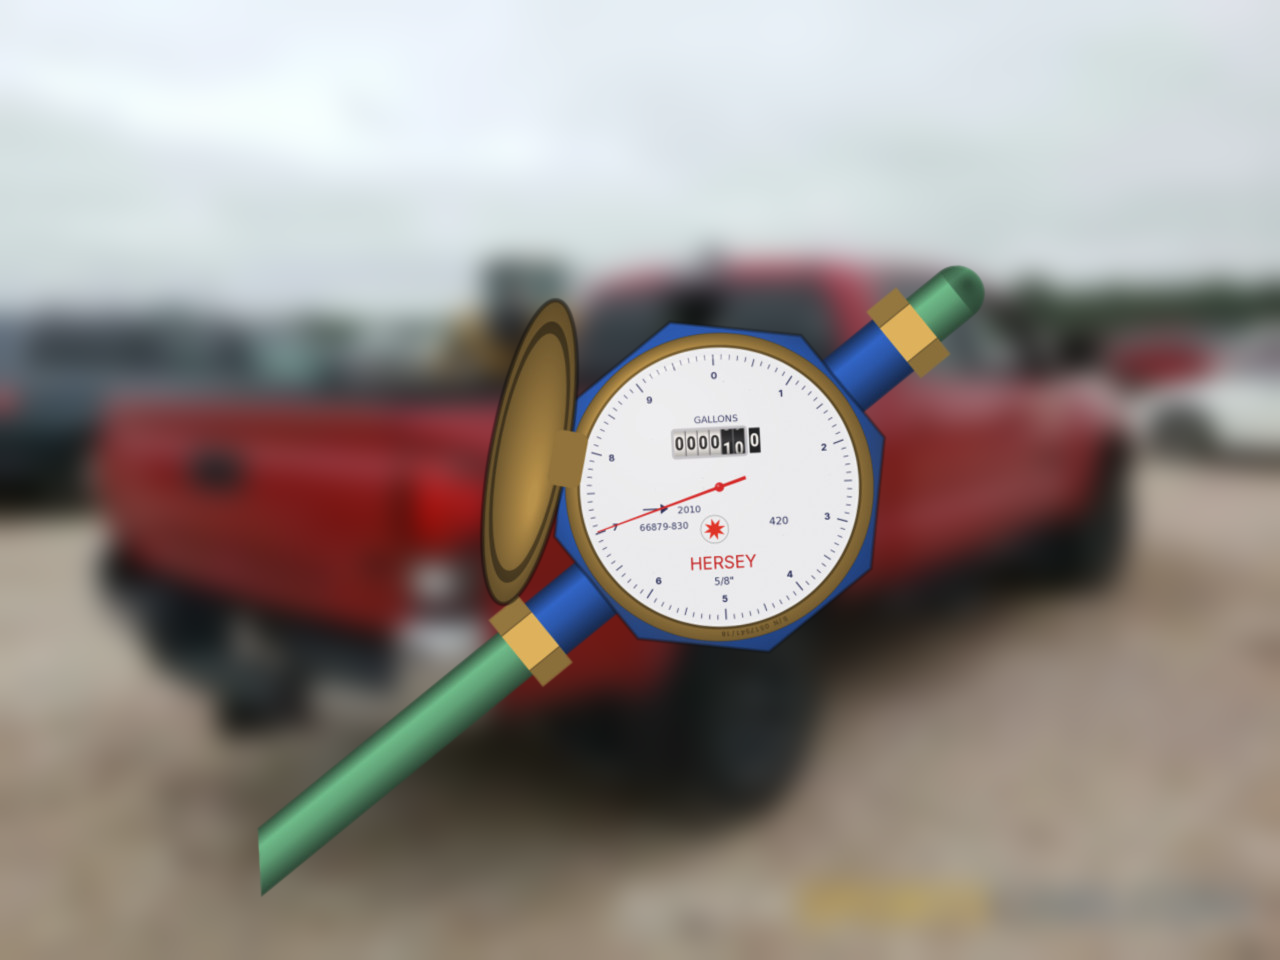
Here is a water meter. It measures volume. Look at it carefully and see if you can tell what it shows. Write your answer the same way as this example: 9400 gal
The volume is 97.0 gal
